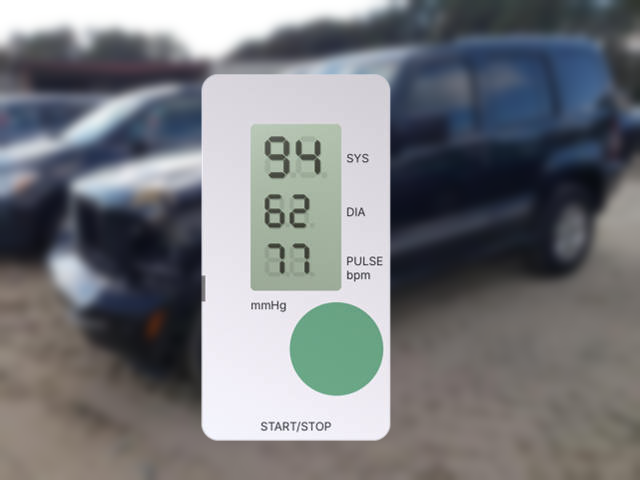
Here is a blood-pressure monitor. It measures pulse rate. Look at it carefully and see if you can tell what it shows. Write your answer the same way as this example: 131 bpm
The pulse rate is 77 bpm
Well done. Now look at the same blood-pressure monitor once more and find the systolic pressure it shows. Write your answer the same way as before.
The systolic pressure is 94 mmHg
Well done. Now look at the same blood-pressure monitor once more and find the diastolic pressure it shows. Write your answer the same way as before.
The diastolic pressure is 62 mmHg
